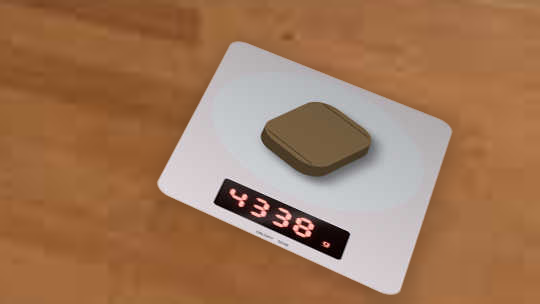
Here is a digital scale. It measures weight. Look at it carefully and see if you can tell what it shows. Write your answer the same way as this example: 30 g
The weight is 4338 g
